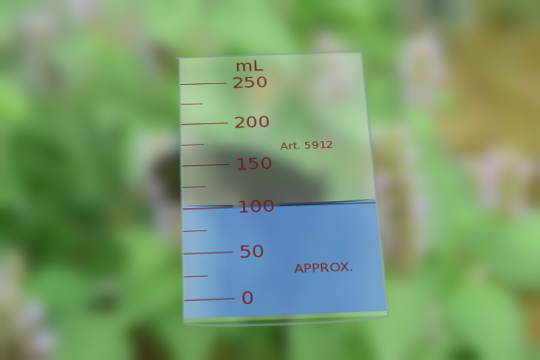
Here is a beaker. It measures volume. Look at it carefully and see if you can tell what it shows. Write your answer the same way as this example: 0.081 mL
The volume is 100 mL
